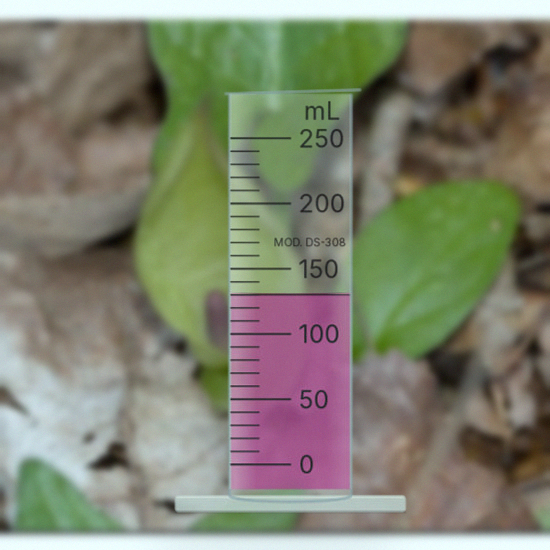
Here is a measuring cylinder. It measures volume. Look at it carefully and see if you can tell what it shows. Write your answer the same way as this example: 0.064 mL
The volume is 130 mL
